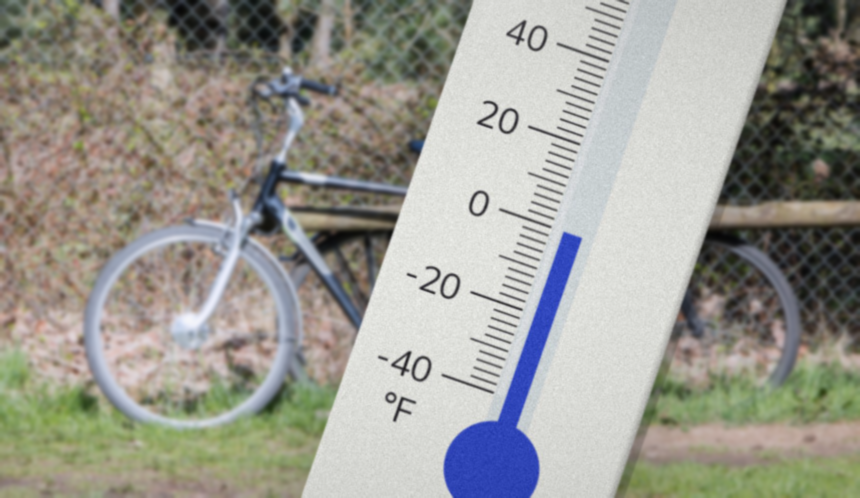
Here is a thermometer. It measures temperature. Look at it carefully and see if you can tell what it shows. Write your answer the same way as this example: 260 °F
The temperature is 0 °F
